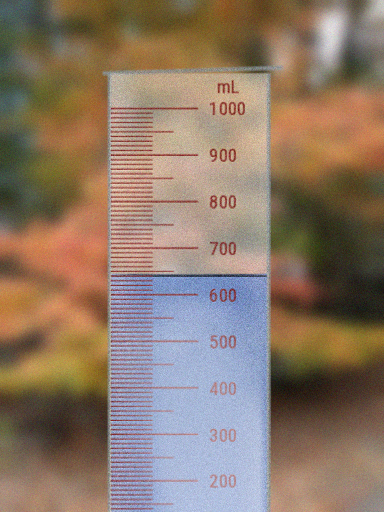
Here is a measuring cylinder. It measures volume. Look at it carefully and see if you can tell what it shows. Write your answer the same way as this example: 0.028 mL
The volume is 640 mL
